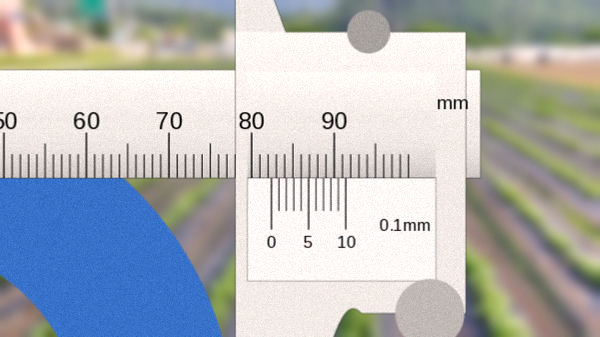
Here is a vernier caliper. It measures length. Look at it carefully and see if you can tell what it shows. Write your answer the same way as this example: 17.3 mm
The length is 82.4 mm
